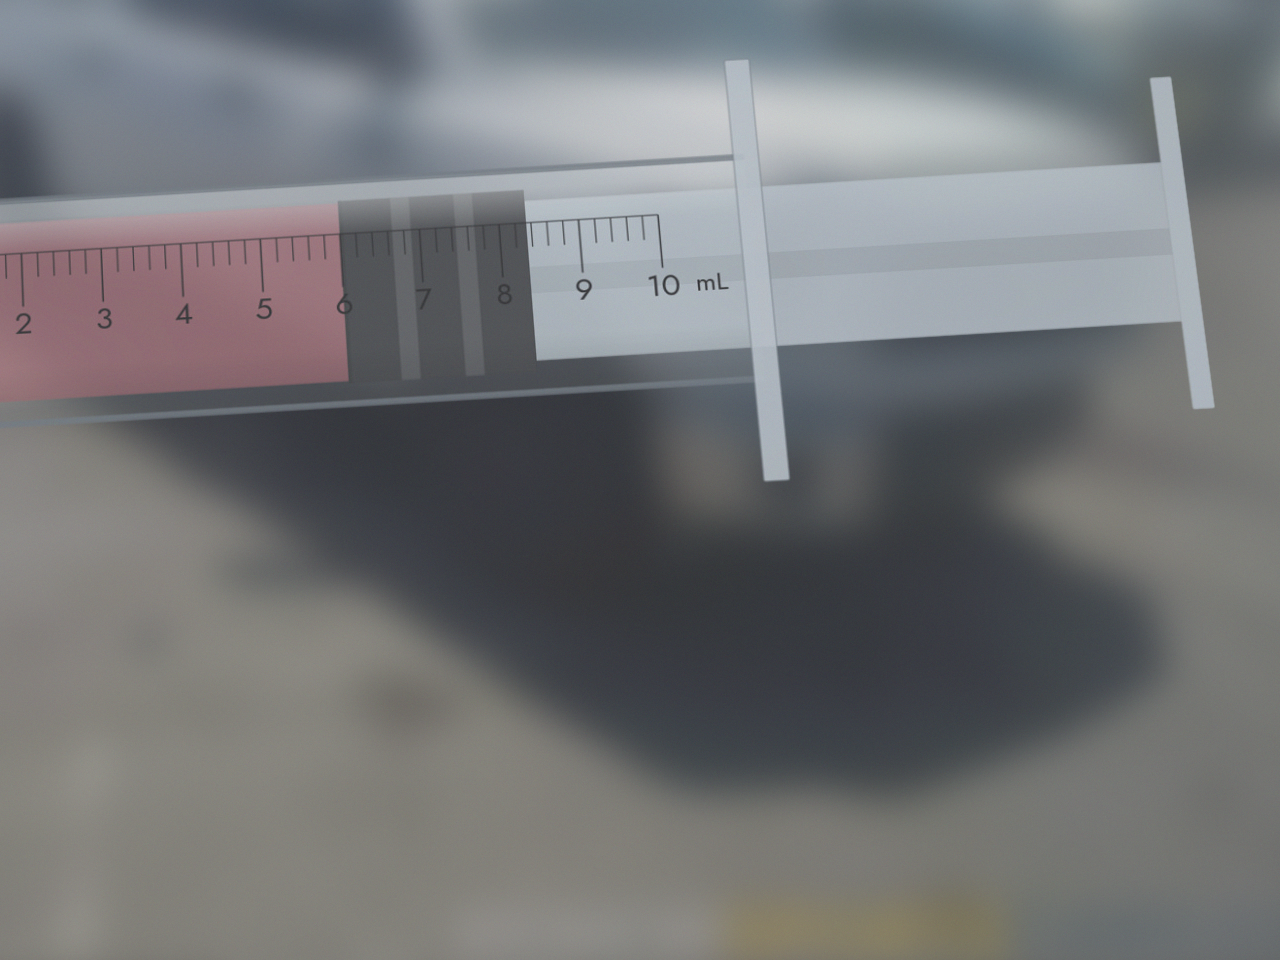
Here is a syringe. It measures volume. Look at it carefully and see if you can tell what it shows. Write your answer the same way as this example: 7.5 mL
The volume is 6 mL
